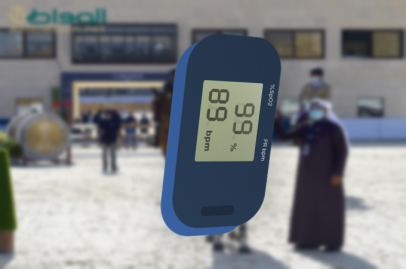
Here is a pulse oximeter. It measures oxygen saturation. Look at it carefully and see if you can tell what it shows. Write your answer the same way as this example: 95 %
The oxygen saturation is 99 %
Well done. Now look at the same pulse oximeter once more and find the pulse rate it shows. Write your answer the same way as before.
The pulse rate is 89 bpm
